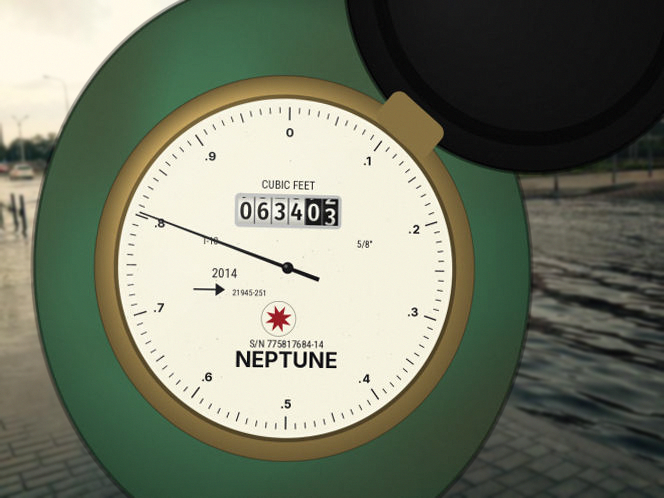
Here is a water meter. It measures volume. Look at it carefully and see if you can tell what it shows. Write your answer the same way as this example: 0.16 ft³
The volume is 63402.80 ft³
